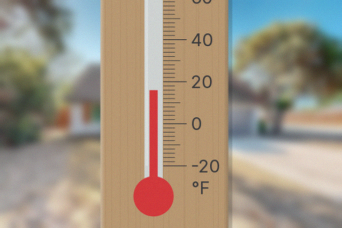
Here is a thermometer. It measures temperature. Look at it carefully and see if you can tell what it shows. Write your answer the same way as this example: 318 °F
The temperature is 16 °F
